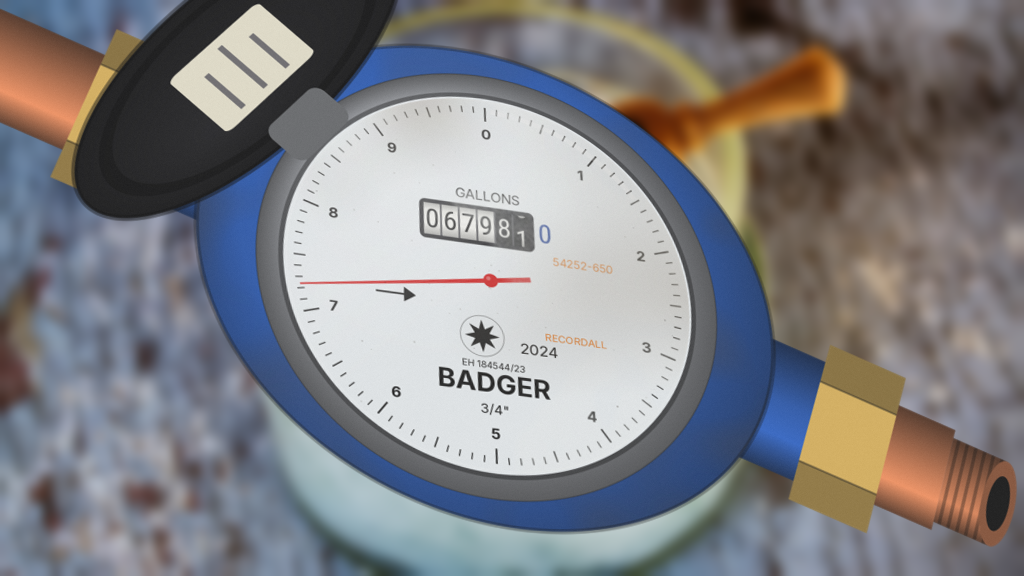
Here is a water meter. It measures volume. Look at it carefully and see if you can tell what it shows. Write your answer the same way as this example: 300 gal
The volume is 679807.2 gal
